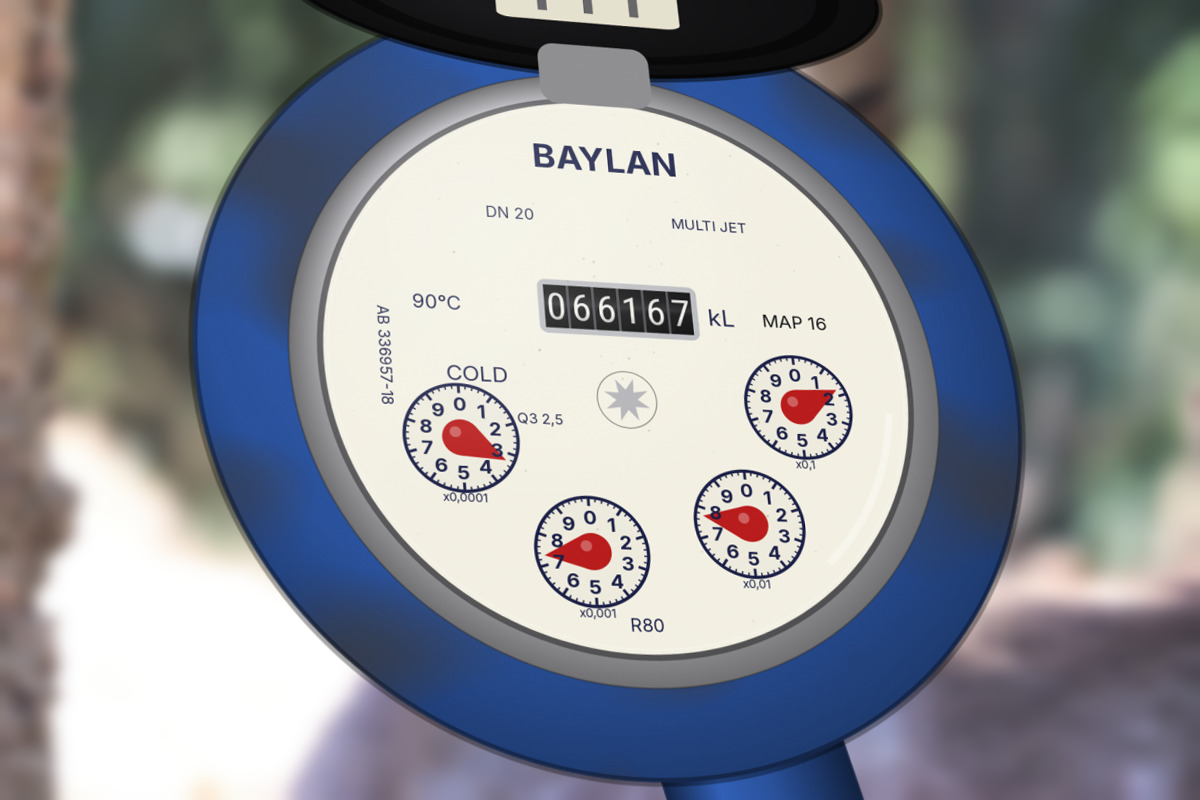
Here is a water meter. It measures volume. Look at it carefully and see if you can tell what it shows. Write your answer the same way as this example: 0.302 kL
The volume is 66167.1773 kL
